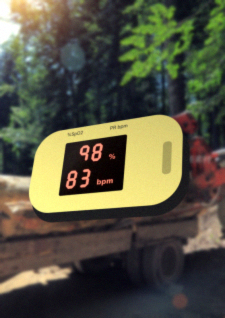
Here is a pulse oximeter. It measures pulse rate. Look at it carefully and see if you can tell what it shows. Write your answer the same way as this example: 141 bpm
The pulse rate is 83 bpm
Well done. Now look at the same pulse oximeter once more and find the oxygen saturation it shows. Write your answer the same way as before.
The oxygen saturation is 98 %
